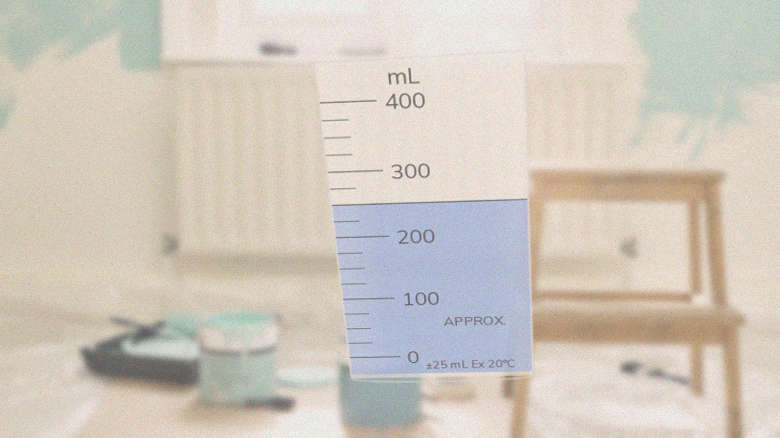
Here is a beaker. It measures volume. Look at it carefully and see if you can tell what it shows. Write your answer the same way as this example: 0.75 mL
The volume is 250 mL
